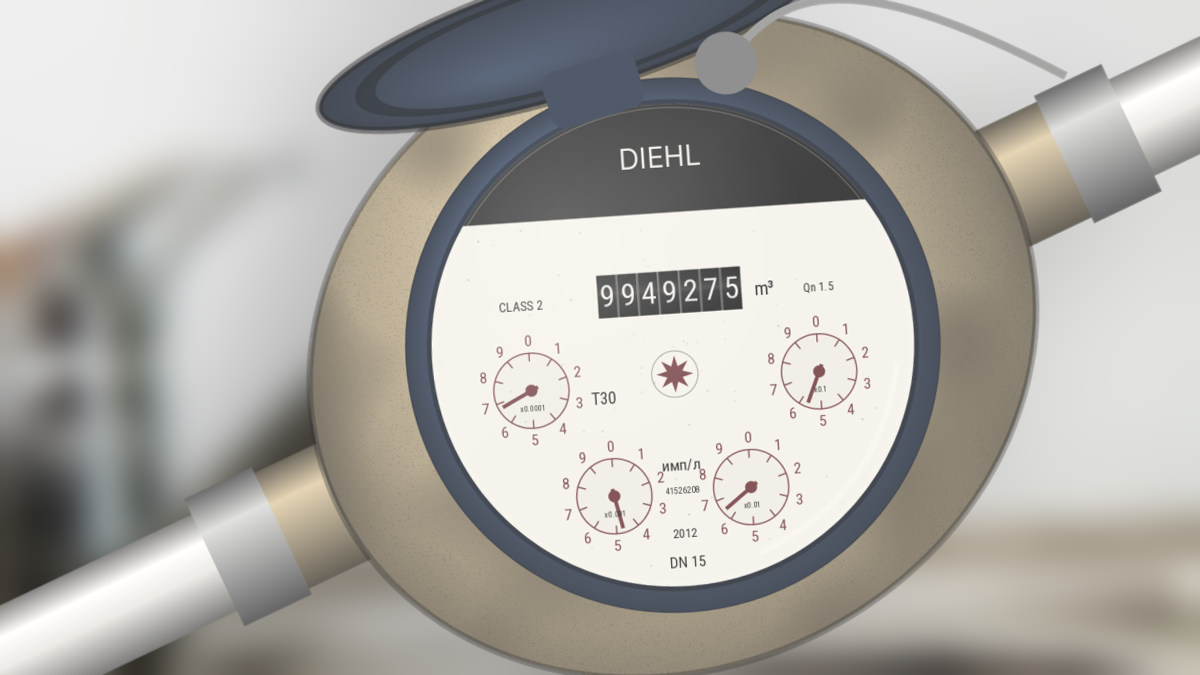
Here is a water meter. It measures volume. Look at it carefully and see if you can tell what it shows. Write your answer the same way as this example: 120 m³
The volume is 9949275.5646 m³
